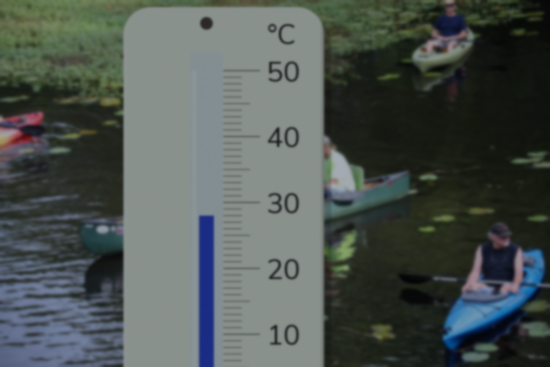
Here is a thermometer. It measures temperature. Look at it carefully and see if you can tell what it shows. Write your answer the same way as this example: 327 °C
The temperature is 28 °C
